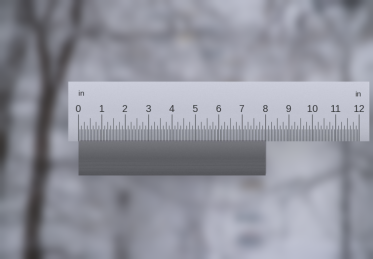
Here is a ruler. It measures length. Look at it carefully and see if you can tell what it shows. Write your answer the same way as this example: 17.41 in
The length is 8 in
